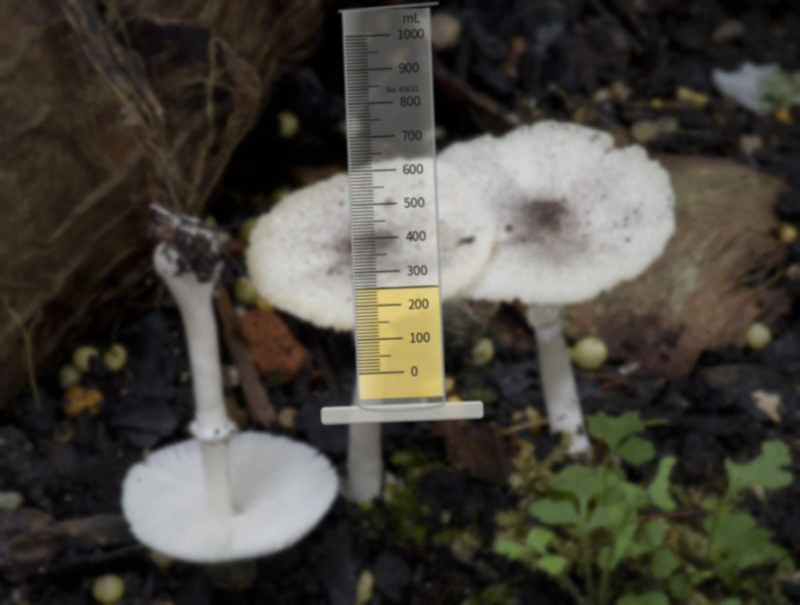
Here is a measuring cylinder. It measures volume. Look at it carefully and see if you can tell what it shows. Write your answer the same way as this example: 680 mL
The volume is 250 mL
